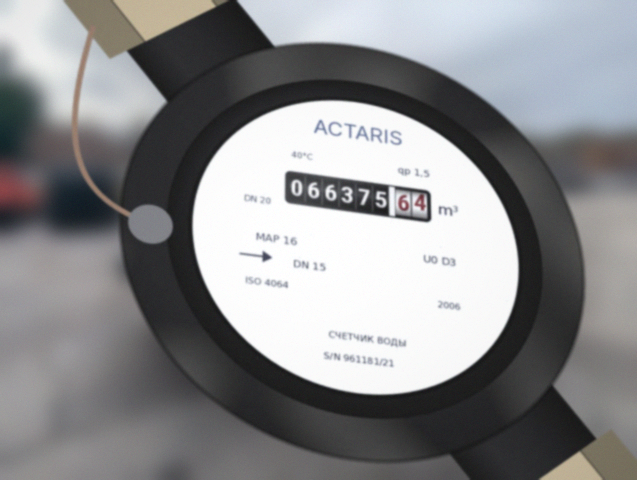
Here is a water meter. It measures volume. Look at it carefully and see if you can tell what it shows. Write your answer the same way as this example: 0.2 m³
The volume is 66375.64 m³
